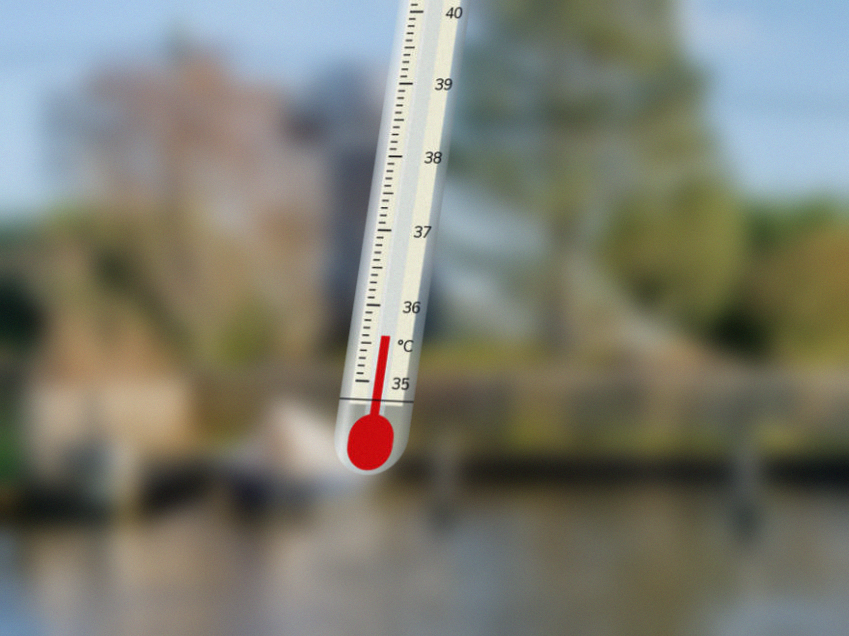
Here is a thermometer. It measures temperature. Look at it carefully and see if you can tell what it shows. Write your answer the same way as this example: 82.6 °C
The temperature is 35.6 °C
